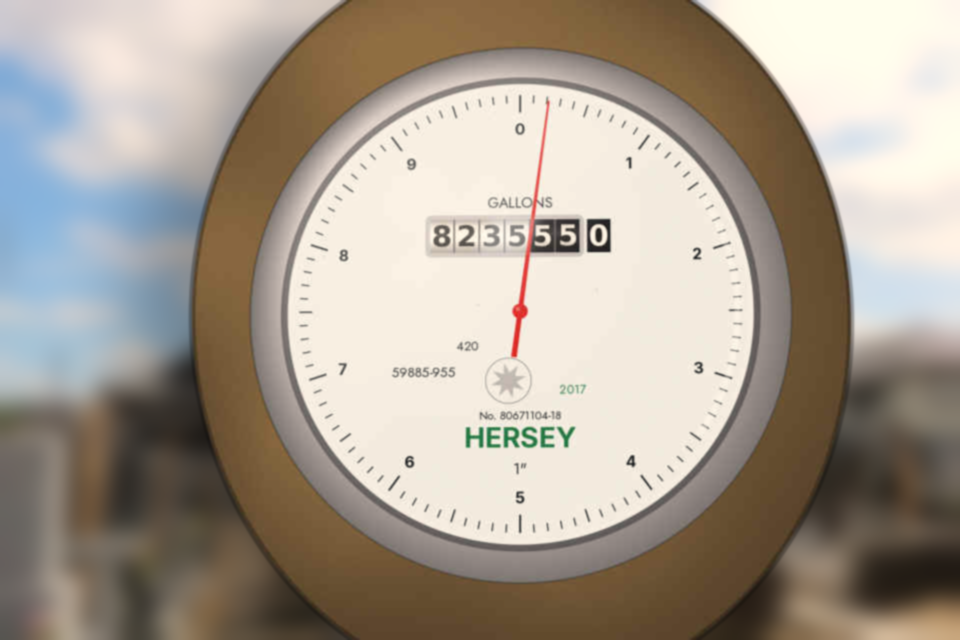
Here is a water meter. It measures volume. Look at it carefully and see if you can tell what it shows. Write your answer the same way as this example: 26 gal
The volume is 8235550.2 gal
